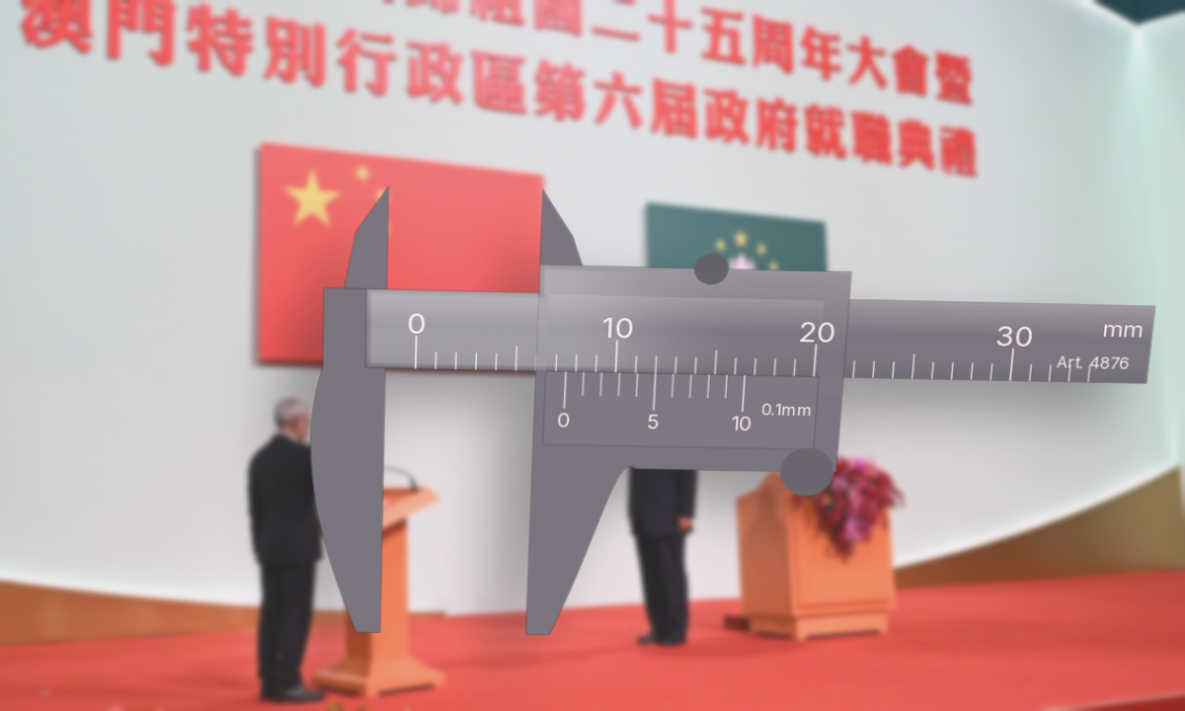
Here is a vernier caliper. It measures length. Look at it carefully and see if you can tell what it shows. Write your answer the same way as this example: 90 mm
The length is 7.5 mm
